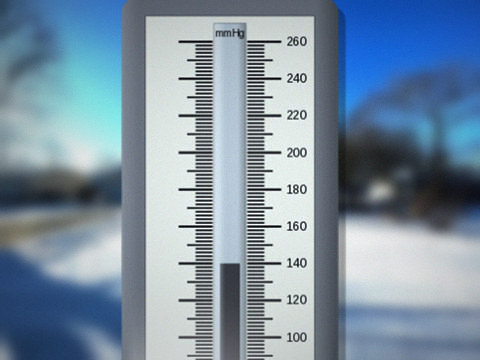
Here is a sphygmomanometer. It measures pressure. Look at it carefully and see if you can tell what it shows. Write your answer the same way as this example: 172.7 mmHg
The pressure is 140 mmHg
